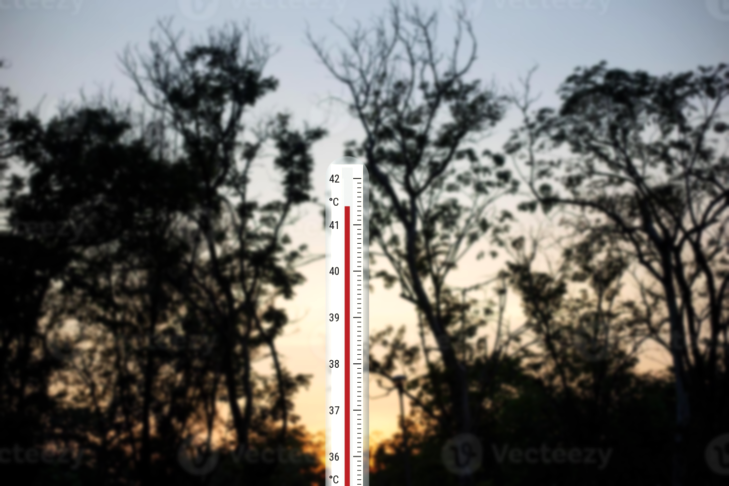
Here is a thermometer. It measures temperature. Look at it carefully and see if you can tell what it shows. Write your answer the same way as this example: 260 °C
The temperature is 41.4 °C
